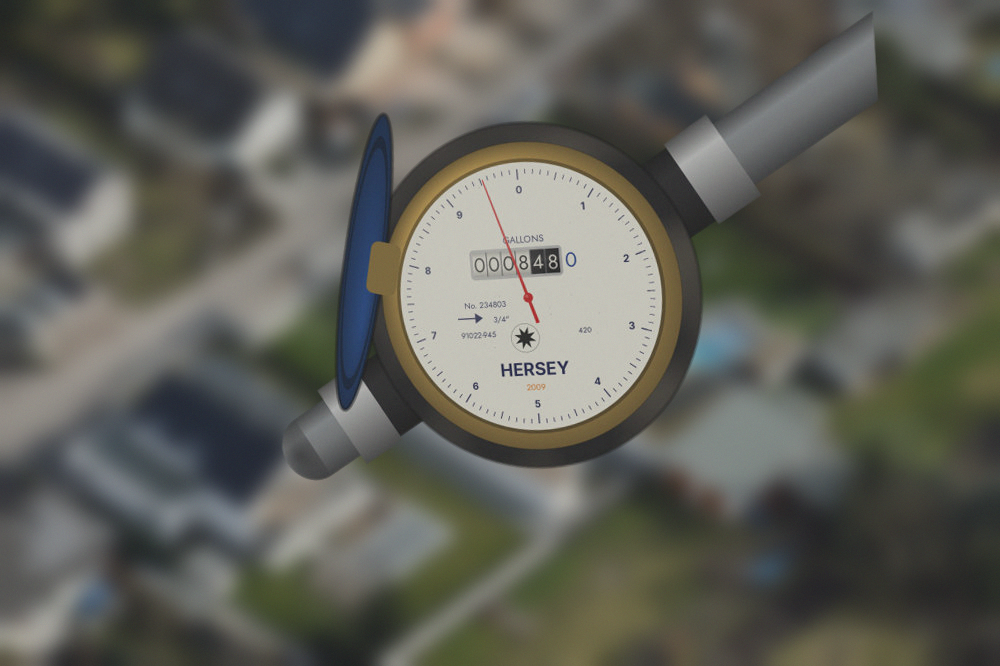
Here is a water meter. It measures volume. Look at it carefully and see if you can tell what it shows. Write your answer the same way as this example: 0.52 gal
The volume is 8479.5 gal
